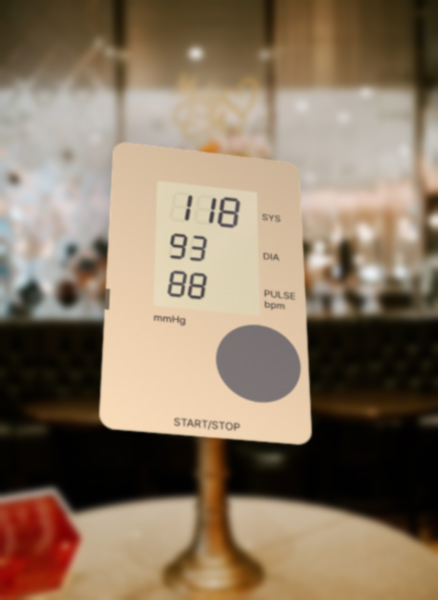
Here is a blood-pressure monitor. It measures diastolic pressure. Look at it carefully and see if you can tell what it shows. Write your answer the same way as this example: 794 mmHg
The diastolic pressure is 93 mmHg
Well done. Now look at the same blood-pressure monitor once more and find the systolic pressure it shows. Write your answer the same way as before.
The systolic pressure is 118 mmHg
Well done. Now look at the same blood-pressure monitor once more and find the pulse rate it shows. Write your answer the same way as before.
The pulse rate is 88 bpm
